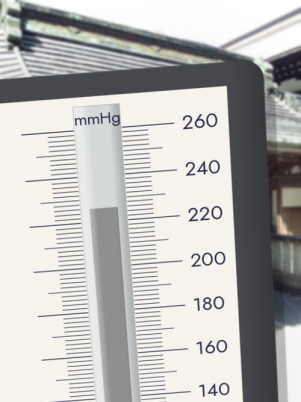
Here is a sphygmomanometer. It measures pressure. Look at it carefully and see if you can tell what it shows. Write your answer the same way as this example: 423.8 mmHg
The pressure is 226 mmHg
